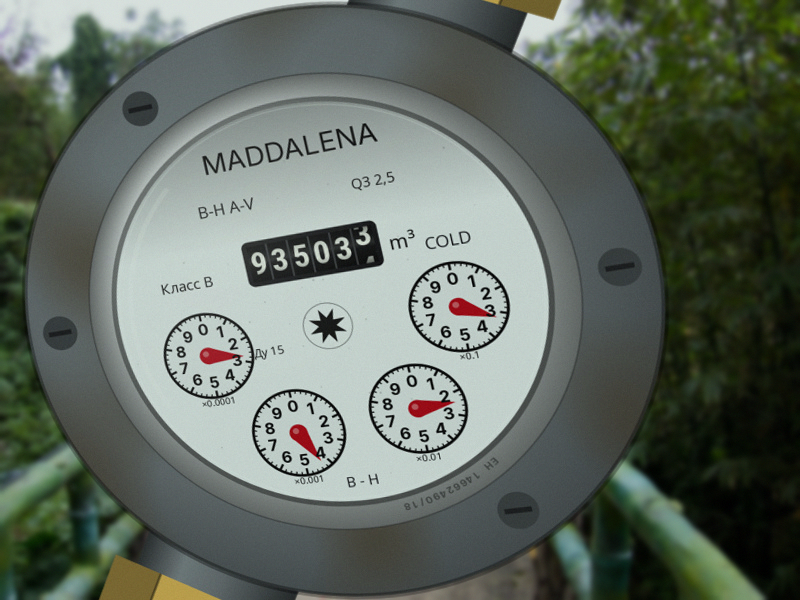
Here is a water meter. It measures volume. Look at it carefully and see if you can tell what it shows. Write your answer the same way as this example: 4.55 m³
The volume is 935033.3242 m³
